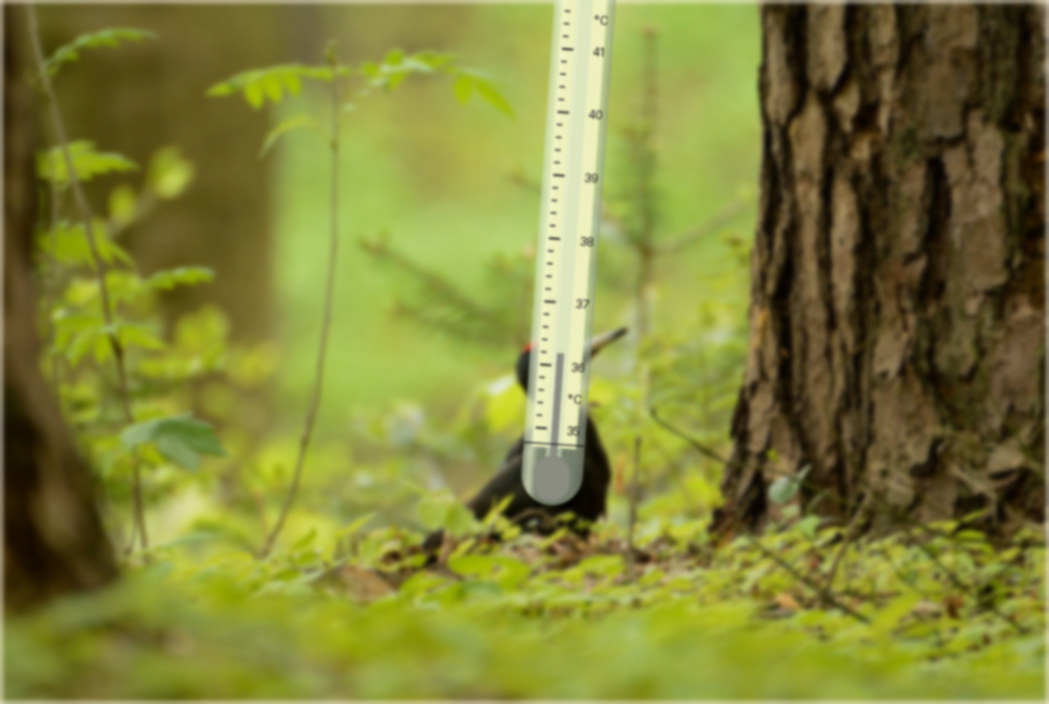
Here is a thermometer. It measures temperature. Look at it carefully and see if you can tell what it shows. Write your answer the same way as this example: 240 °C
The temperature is 36.2 °C
